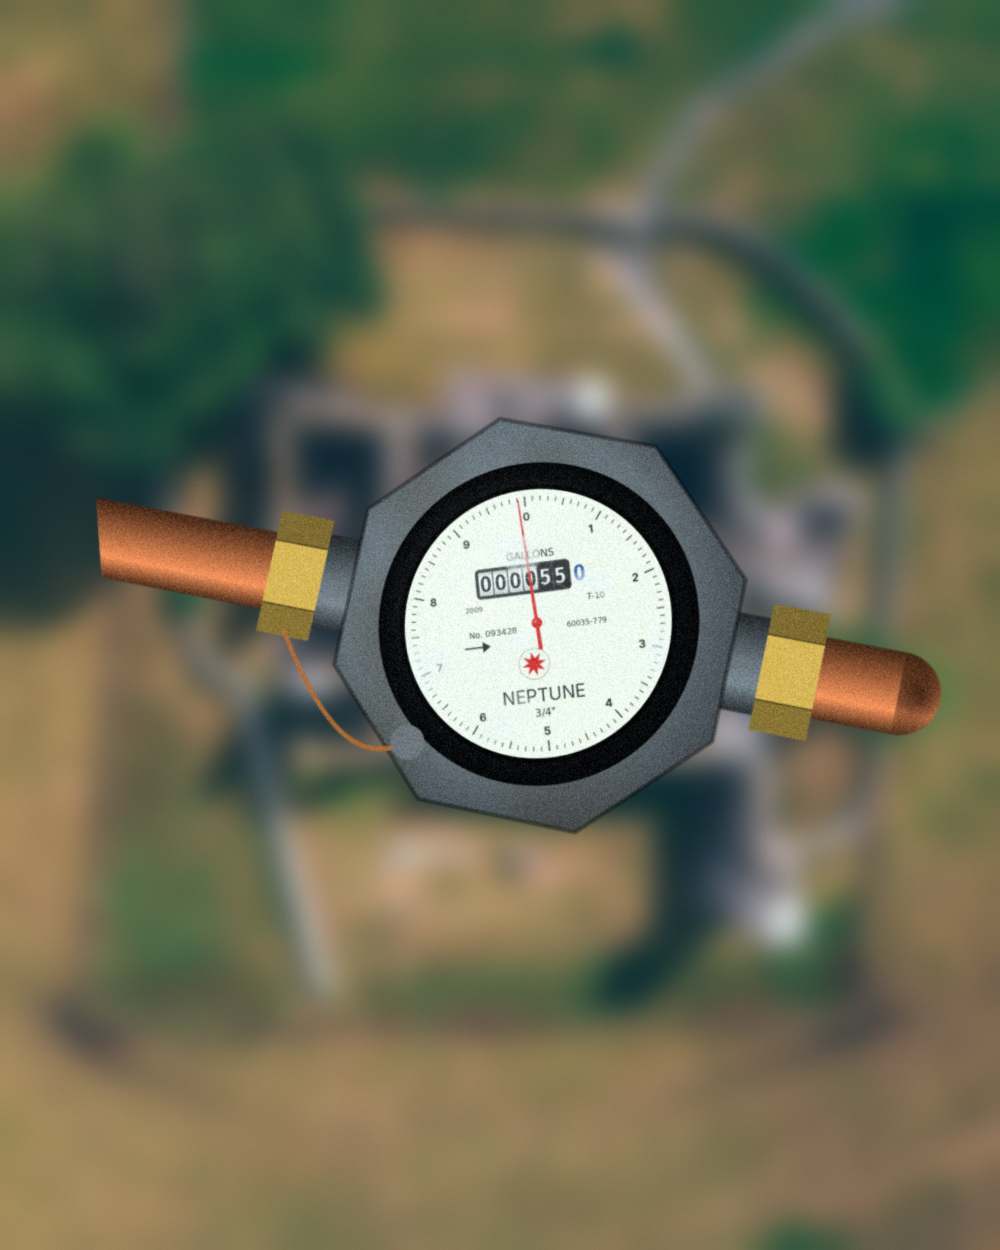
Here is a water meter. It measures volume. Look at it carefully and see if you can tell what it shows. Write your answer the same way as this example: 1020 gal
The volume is 549.9 gal
